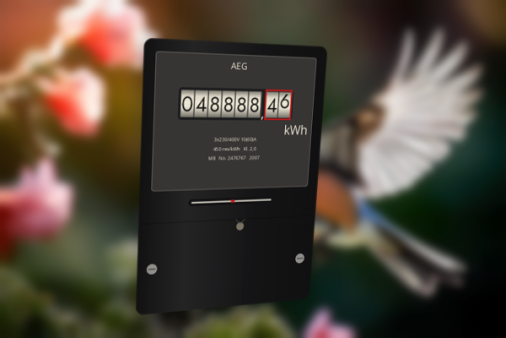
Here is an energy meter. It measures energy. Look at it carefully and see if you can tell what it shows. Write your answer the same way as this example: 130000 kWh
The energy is 48888.46 kWh
